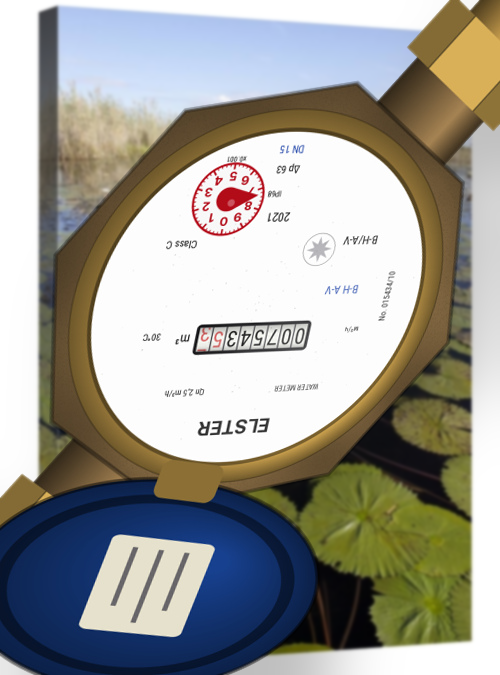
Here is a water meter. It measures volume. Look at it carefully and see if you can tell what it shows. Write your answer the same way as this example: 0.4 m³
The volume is 7543.527 m³
